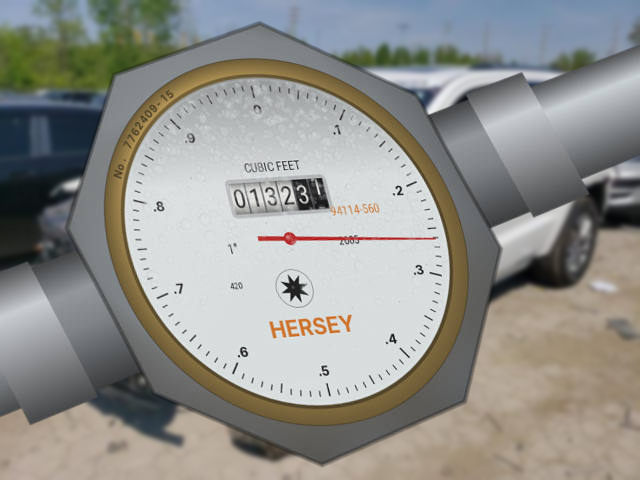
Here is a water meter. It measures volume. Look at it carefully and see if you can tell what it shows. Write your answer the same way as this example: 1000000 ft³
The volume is 13231.26 ft³
